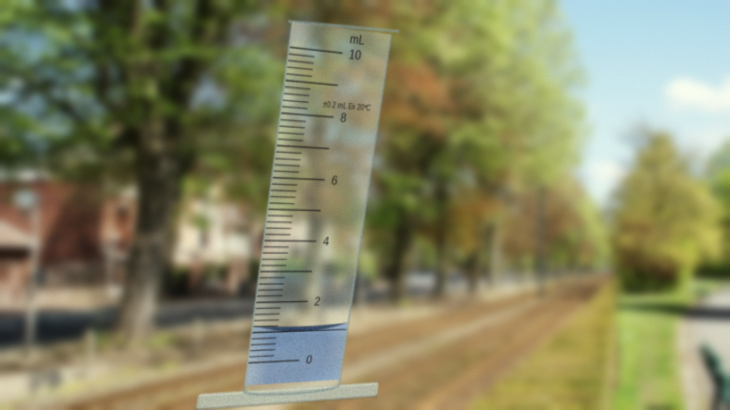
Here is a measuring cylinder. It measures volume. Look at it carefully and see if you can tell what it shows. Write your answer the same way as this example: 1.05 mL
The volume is 1 mL
